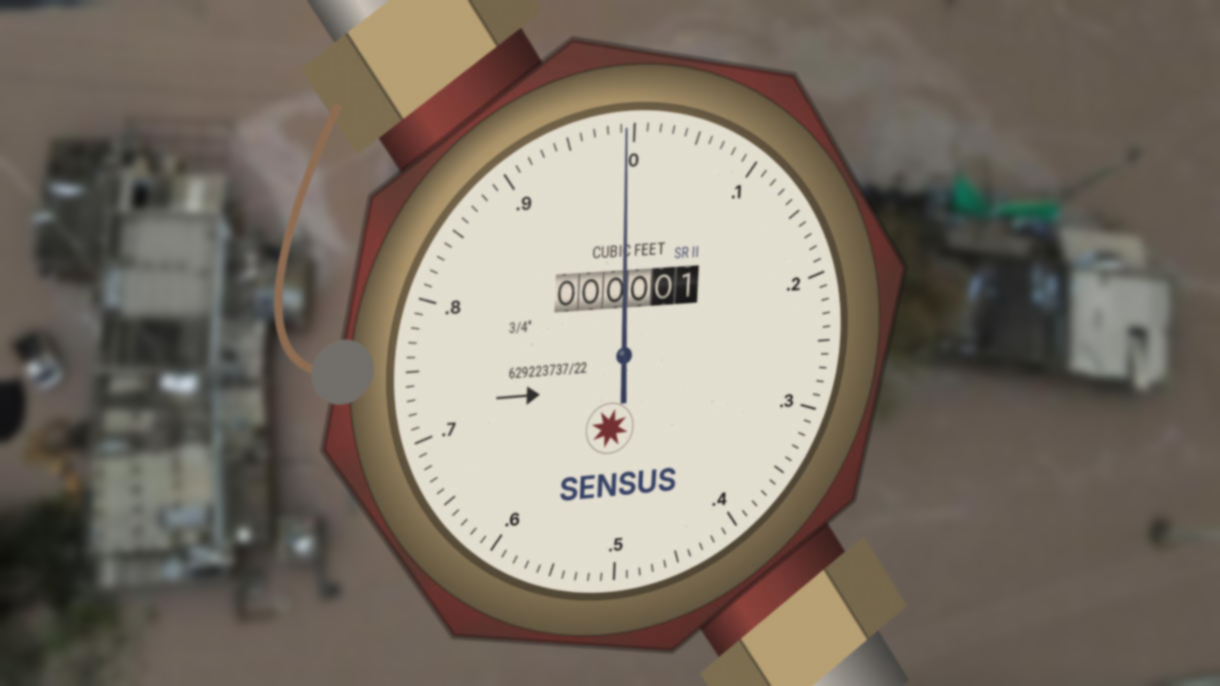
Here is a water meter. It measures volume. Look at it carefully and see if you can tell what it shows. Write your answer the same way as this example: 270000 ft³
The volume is 0.99 ft³
